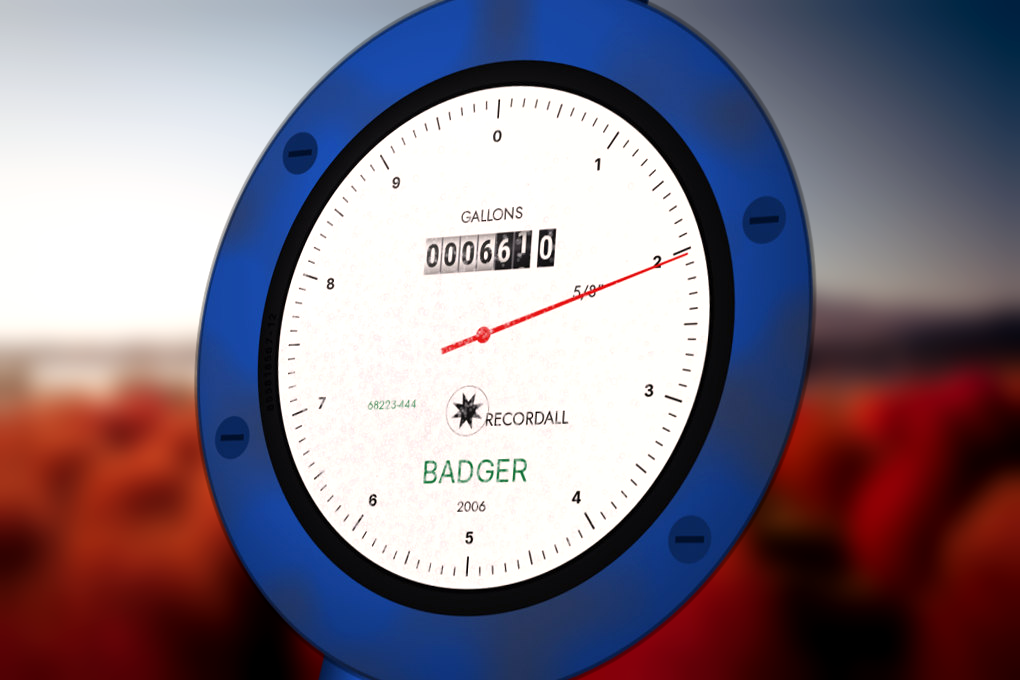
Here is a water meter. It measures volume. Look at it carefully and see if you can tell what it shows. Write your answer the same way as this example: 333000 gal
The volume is 6612.0 gal
